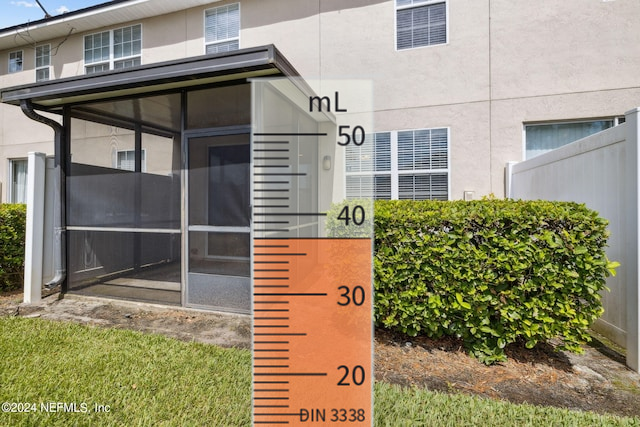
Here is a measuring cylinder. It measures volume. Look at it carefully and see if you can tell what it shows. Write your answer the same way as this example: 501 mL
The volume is 37 mL
